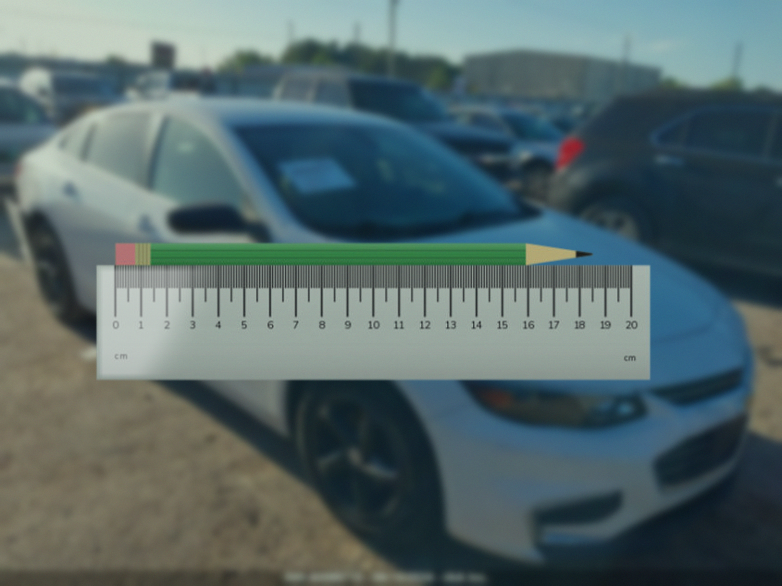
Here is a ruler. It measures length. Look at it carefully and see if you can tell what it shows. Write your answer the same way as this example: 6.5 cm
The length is 18.5 cm
